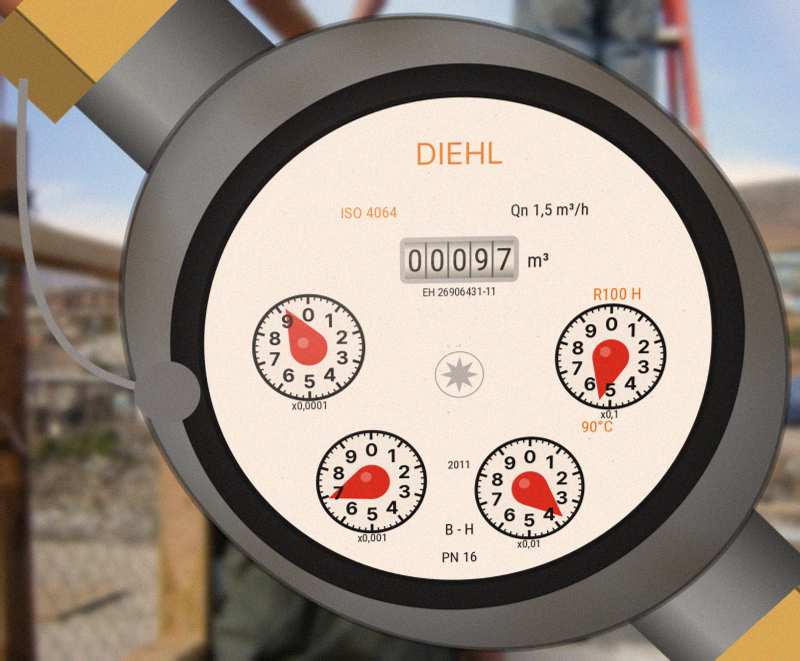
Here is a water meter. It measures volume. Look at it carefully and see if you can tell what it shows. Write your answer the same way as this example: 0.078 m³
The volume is 97.5369 m³
